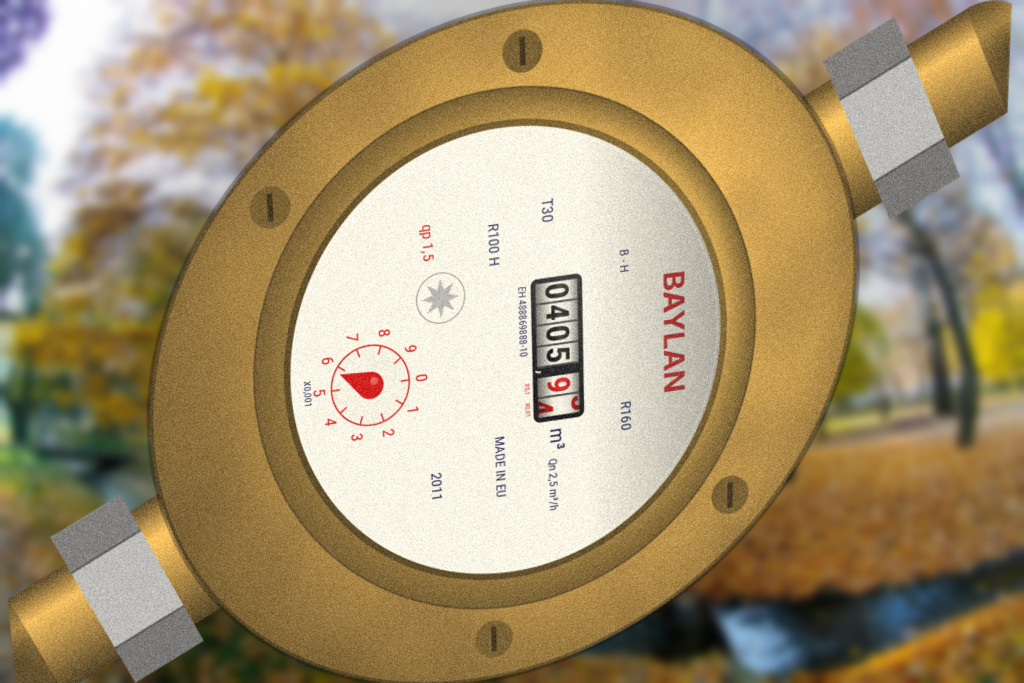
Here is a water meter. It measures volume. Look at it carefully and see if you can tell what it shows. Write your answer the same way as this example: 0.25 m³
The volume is 405.935 m³
